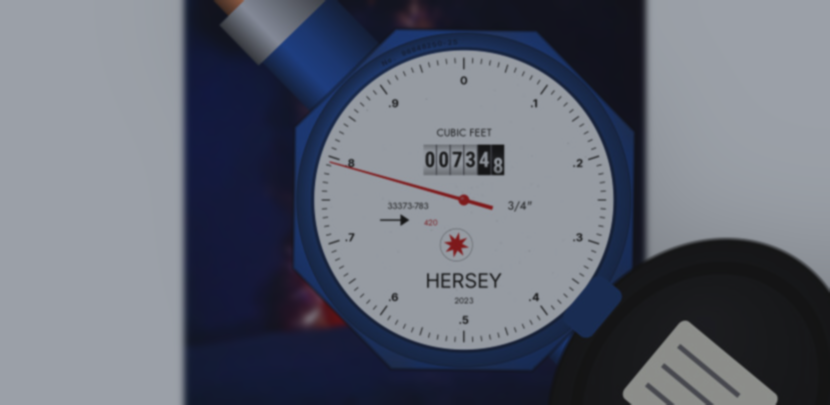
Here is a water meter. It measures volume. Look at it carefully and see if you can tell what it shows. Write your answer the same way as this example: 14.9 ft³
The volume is 7347.79 ft³
